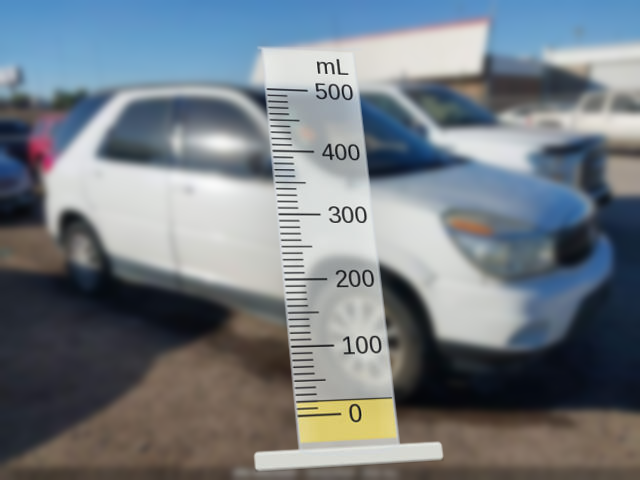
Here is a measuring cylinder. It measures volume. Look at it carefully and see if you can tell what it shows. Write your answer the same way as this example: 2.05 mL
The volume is 20 mL
